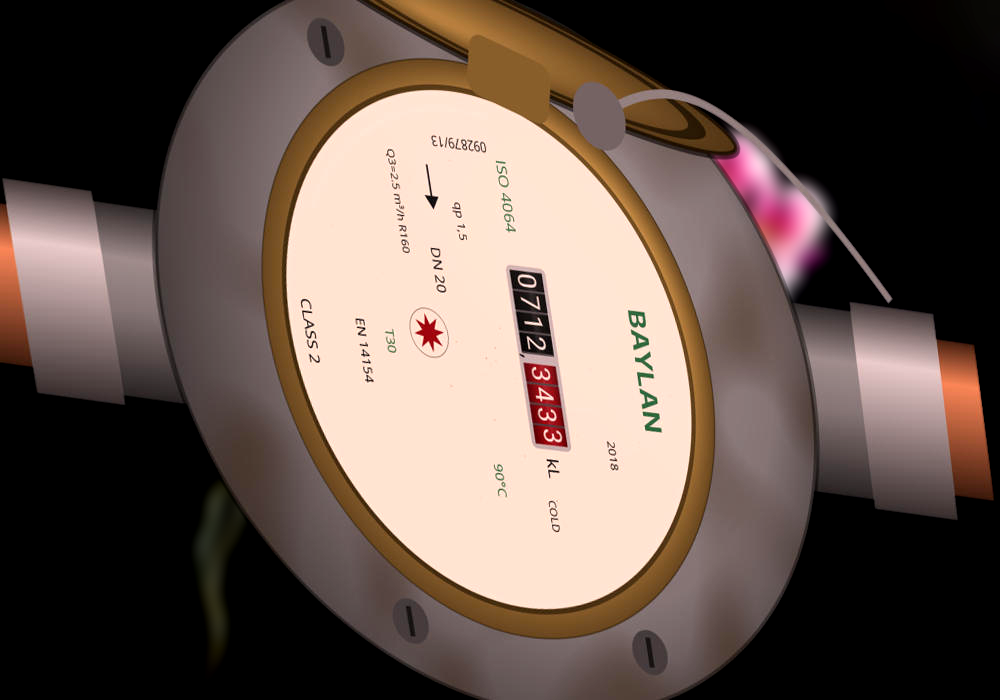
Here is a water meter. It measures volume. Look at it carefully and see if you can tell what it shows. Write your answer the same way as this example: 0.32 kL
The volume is 712.3433 kL
